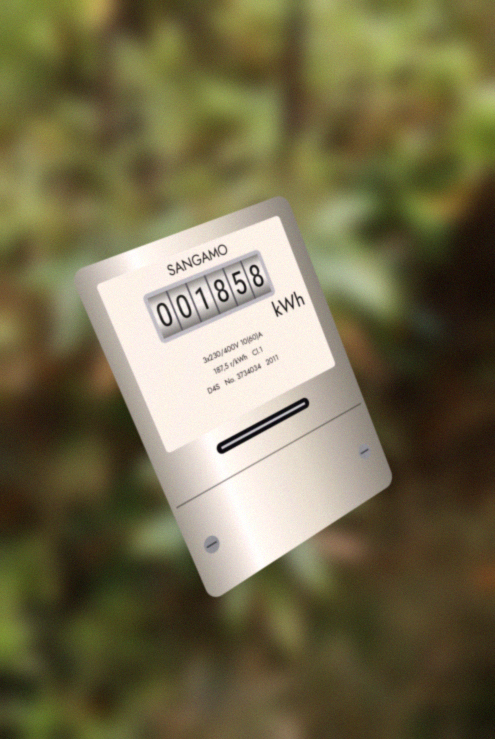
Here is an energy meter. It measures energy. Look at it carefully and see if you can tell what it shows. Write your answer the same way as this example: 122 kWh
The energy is 1858 kWh
